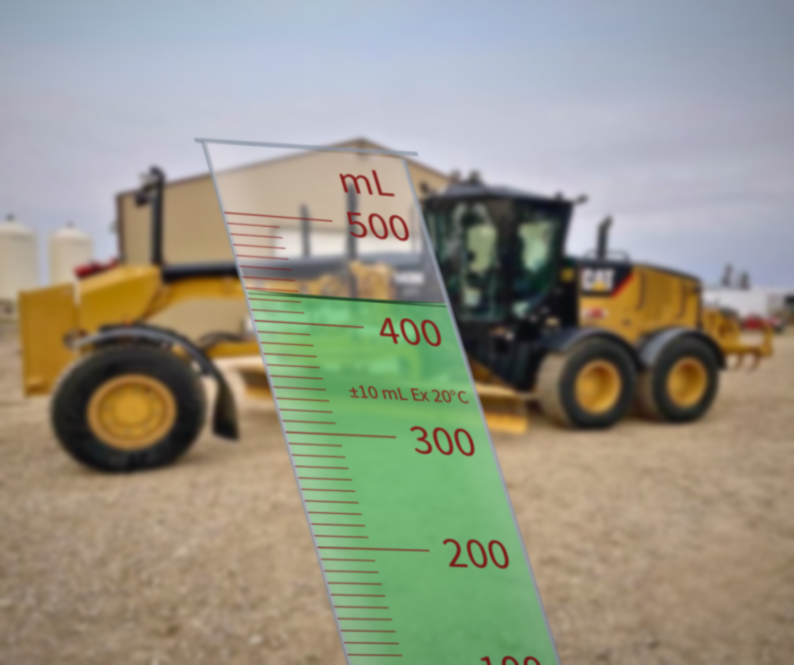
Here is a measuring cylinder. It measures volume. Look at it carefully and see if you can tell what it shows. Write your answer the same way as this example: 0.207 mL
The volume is 425 mL
